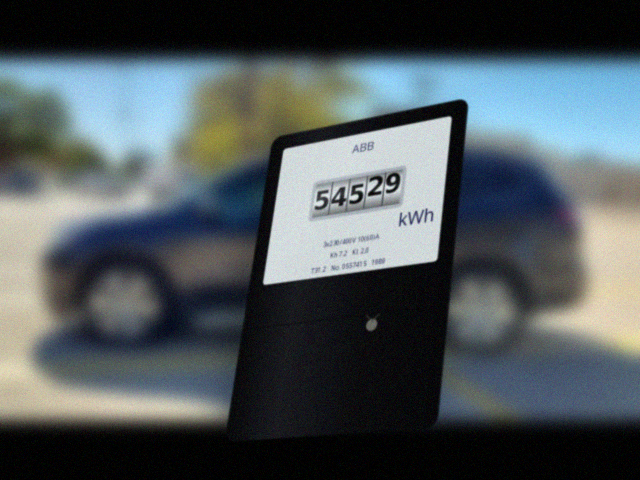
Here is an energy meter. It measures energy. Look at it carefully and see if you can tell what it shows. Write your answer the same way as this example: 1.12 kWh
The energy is 54529 kWh
